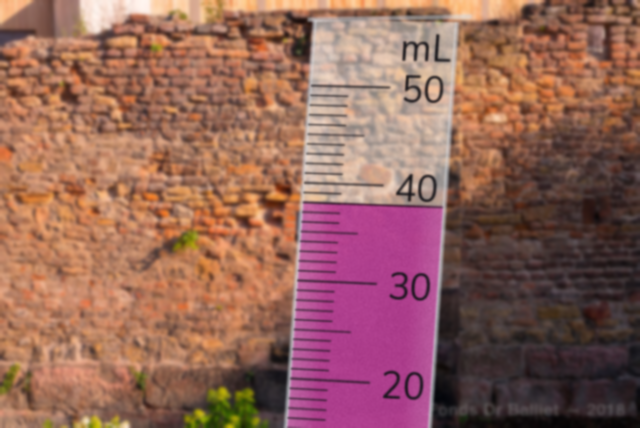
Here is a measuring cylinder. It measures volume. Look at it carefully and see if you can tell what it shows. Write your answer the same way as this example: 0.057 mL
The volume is 38 mL
